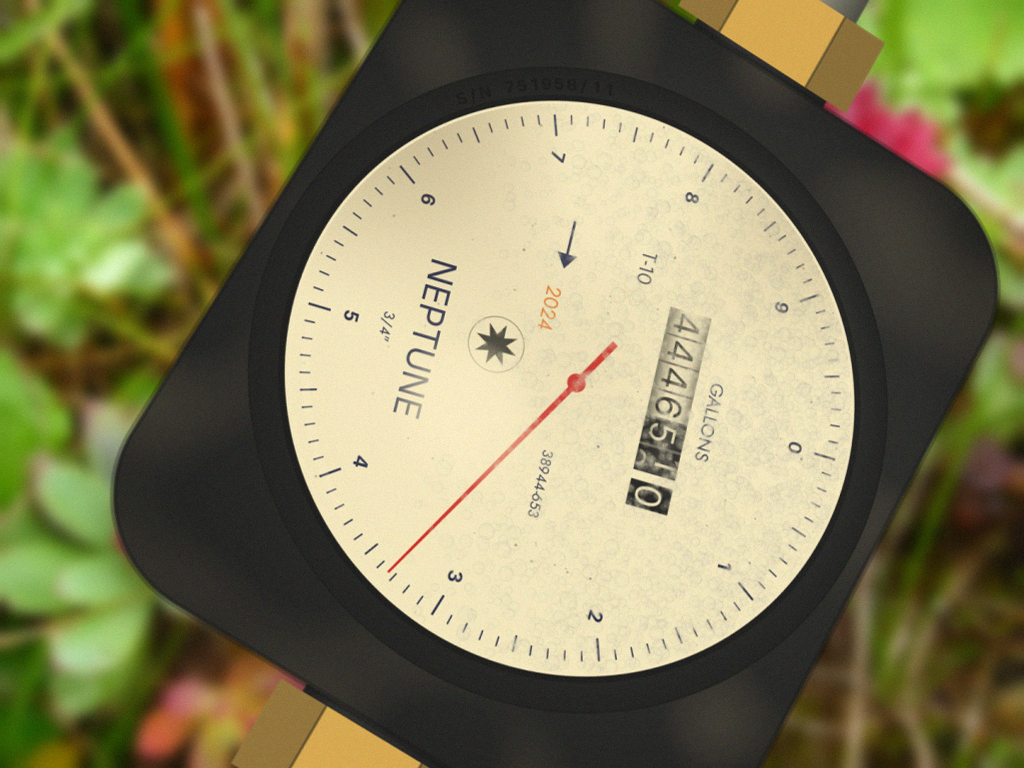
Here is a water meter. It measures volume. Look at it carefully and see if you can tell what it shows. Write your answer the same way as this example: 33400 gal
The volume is 4446513.3 gal
